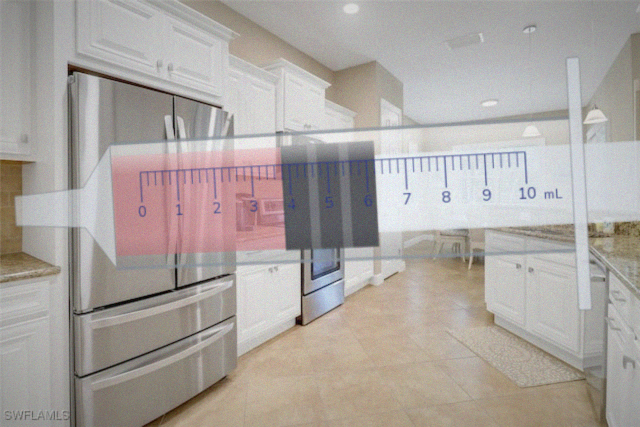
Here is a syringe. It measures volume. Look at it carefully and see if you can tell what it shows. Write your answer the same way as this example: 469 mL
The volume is 3.8 mL
